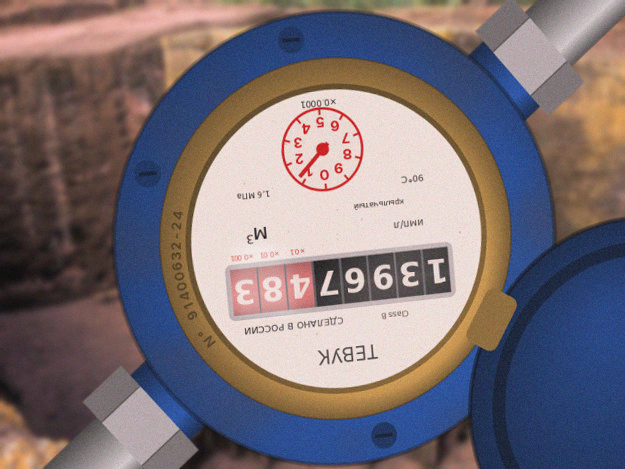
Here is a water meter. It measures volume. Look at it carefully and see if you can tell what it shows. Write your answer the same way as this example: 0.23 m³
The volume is 13967.4831 m³
